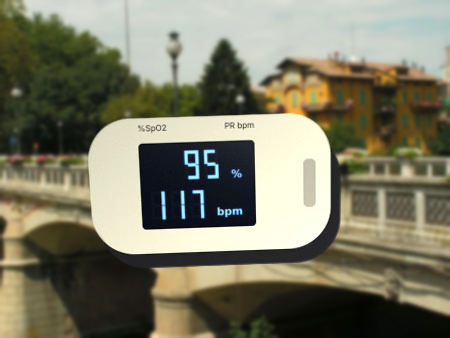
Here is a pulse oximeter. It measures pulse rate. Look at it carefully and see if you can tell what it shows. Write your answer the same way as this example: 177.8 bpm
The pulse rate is 117 bpm
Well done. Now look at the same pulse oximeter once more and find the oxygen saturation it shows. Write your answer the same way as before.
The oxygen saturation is 95 %
